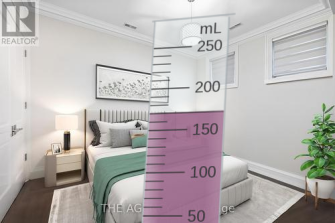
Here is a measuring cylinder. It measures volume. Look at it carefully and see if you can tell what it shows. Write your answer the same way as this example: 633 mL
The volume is 170 mL
